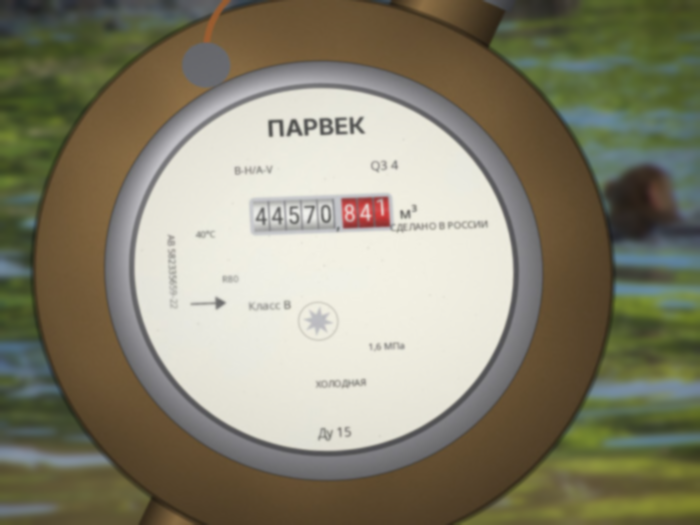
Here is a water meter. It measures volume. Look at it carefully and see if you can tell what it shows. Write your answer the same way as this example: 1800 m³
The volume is 44570.841 m³
